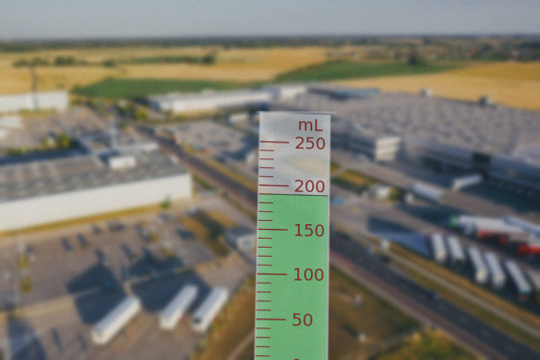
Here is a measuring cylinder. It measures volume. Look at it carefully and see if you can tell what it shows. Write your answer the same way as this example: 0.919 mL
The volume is 190 mL
